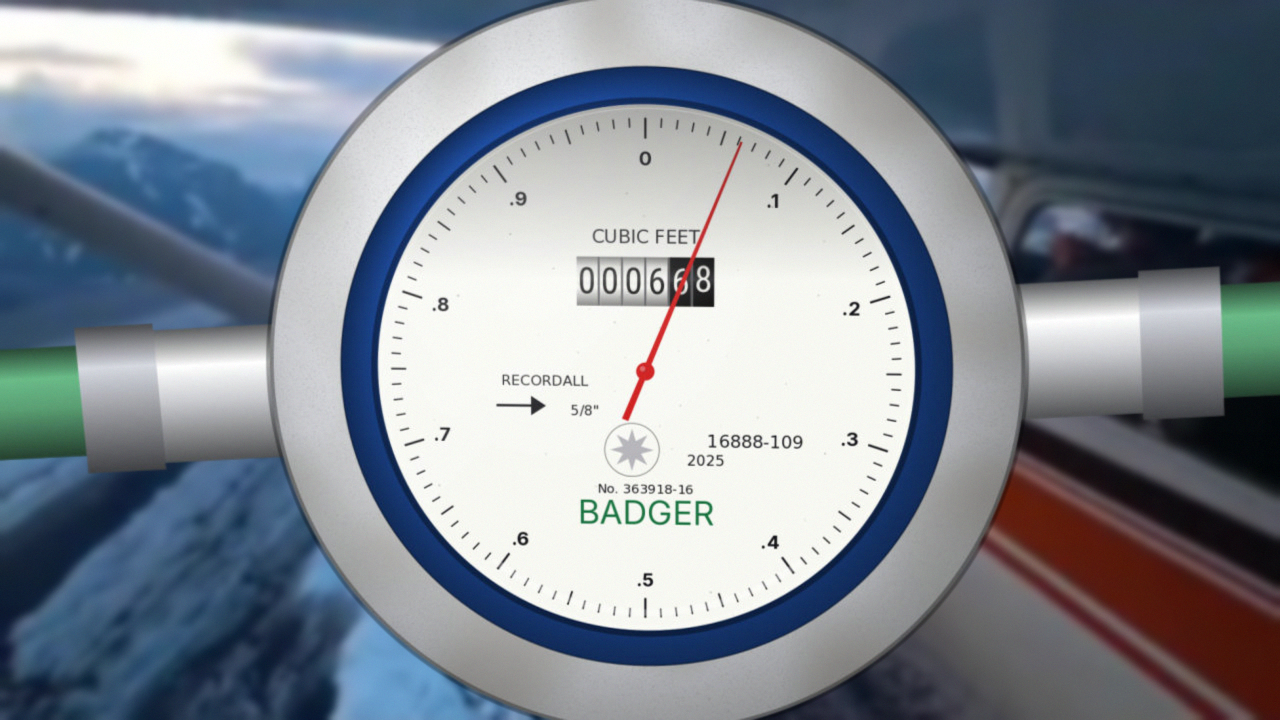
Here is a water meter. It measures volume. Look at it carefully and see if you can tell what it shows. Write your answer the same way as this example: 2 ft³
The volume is 668.06 ft³
